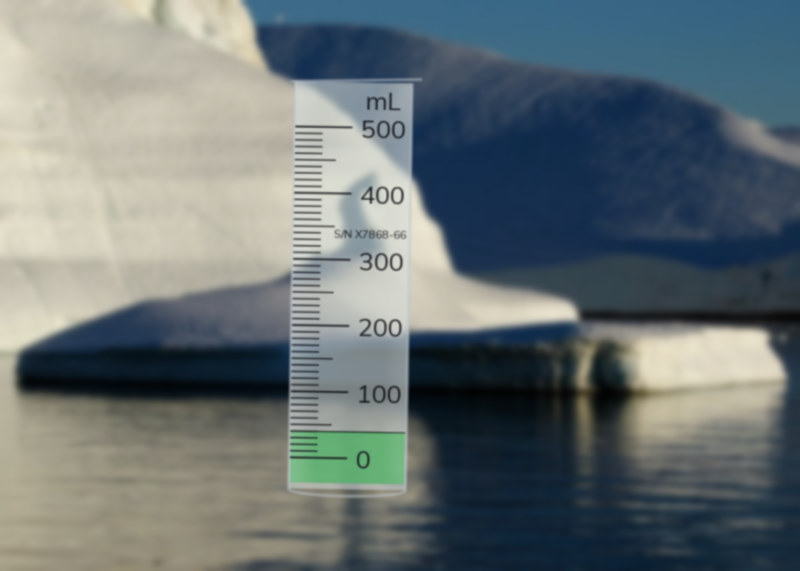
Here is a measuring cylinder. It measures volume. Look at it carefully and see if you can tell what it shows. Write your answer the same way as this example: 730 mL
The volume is 40 mL
